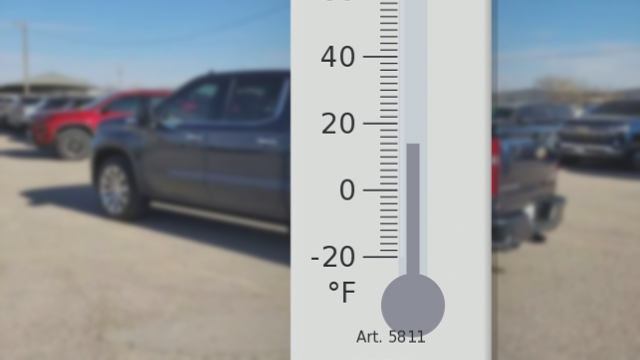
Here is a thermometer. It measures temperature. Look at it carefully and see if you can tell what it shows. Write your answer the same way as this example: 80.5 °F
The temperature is 14 °F
